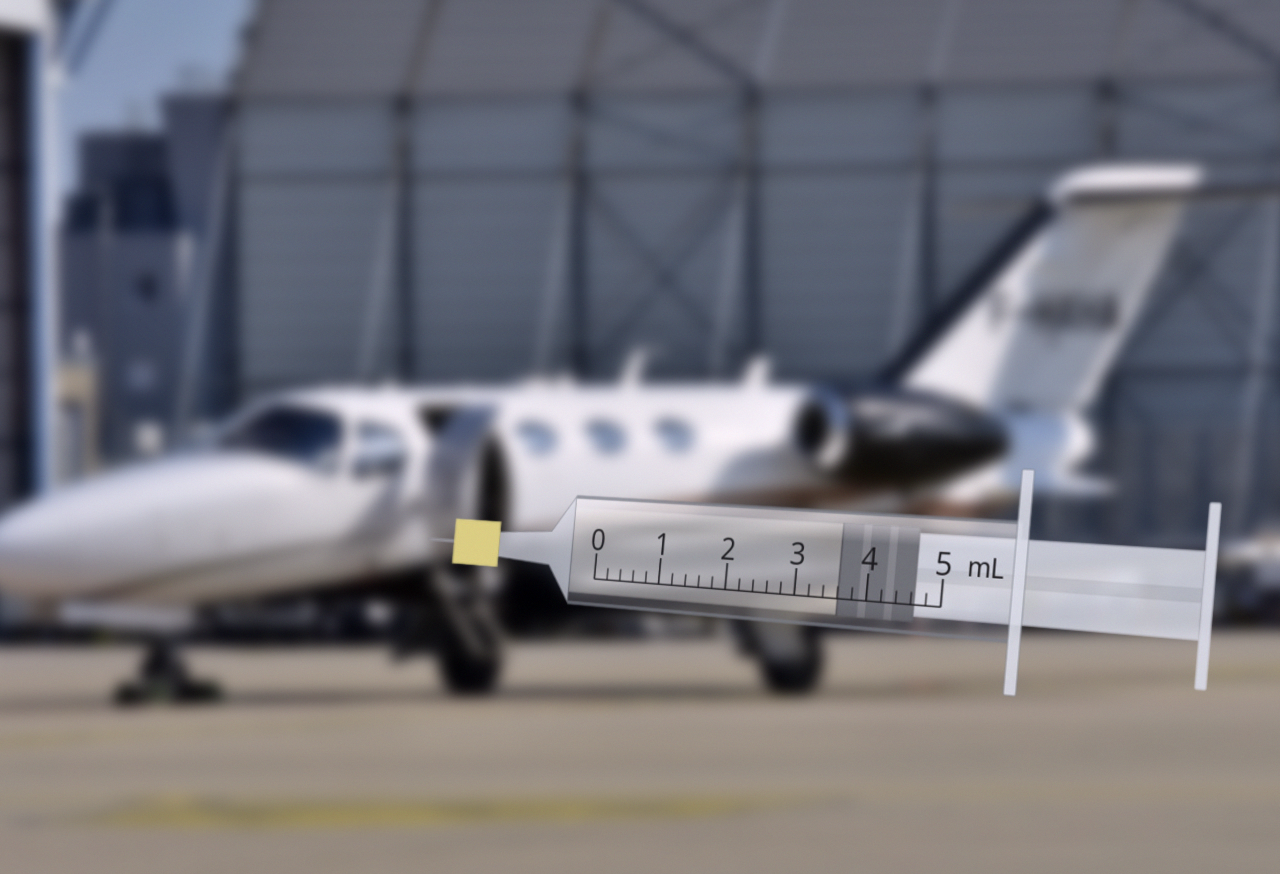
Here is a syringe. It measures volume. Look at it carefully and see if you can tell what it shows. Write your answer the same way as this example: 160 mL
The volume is 3.6 mL
